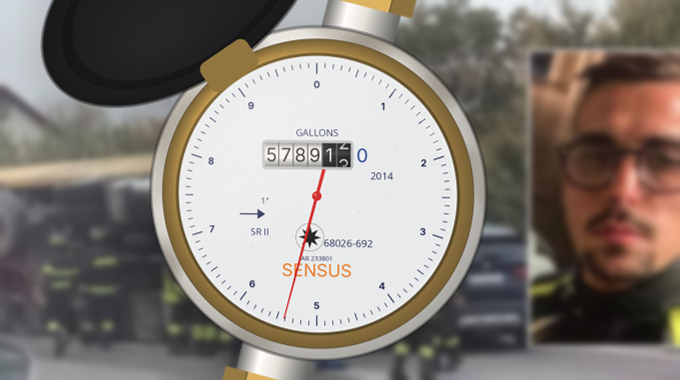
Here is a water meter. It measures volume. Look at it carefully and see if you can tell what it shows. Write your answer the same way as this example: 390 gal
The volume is 5789125.4 gal
